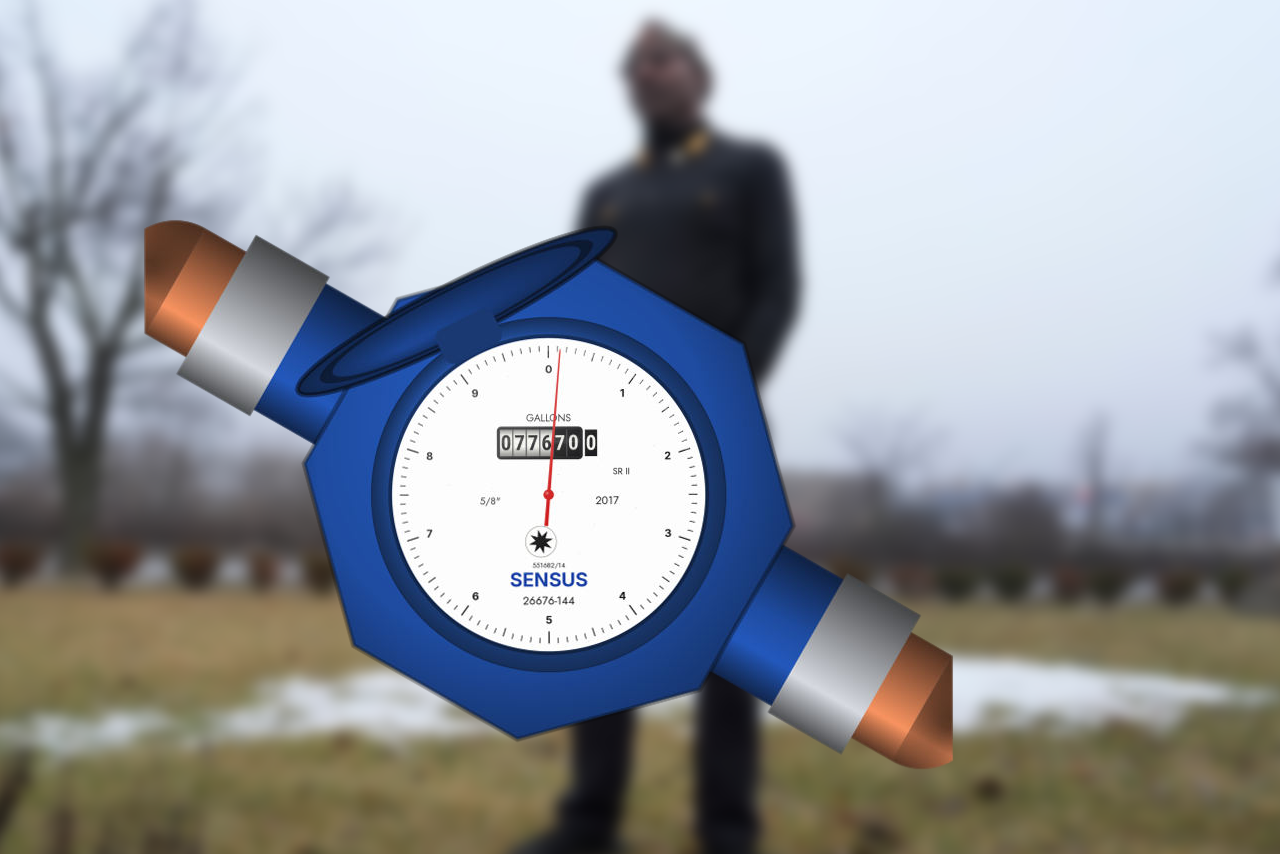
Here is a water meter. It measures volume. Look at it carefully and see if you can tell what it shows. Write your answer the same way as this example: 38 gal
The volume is 776700.1 gal
